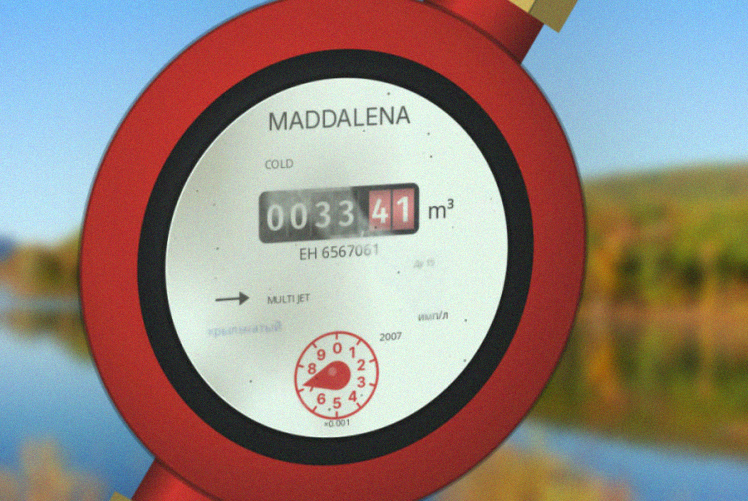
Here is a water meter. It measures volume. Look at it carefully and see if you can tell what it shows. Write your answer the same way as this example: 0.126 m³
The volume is 33.417 m³
